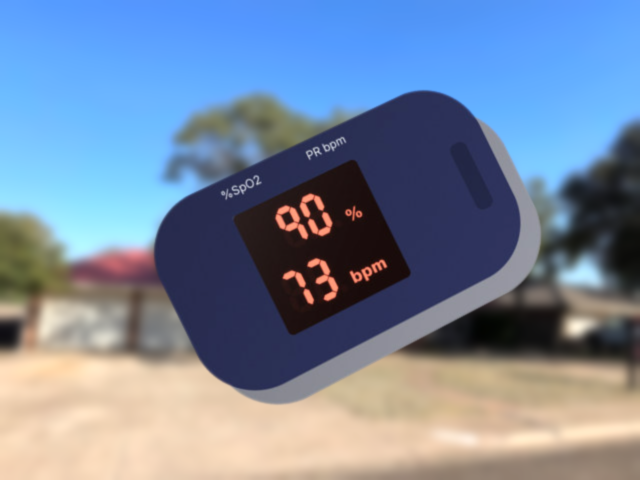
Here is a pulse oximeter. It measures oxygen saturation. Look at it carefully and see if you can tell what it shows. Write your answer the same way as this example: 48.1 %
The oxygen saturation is 90 %
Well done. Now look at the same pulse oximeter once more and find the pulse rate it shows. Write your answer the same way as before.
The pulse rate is 73 bpm
